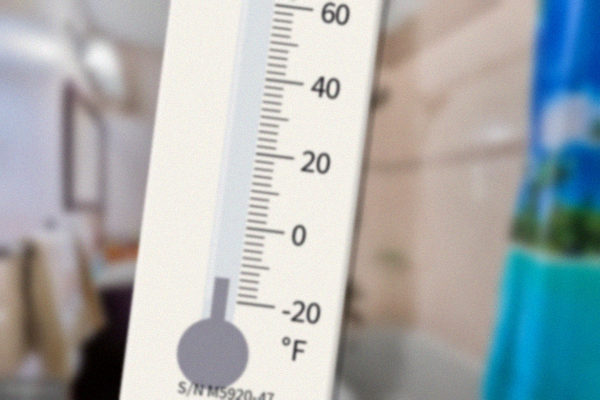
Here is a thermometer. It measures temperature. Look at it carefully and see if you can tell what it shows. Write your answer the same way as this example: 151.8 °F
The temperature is -14 °F
